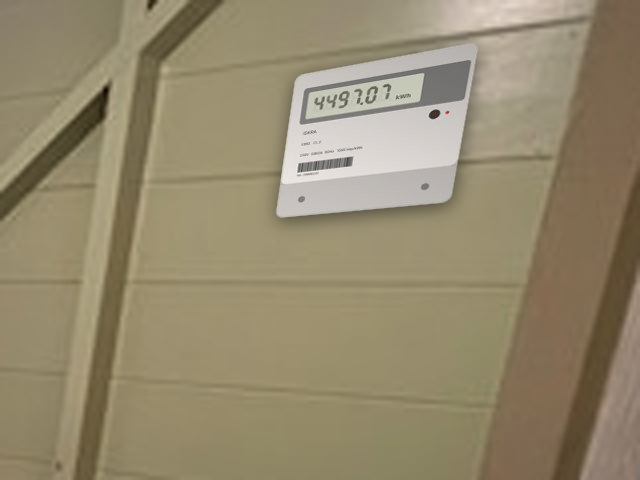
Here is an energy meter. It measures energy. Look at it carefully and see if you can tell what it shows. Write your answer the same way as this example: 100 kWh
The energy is 4497.07 kWh
